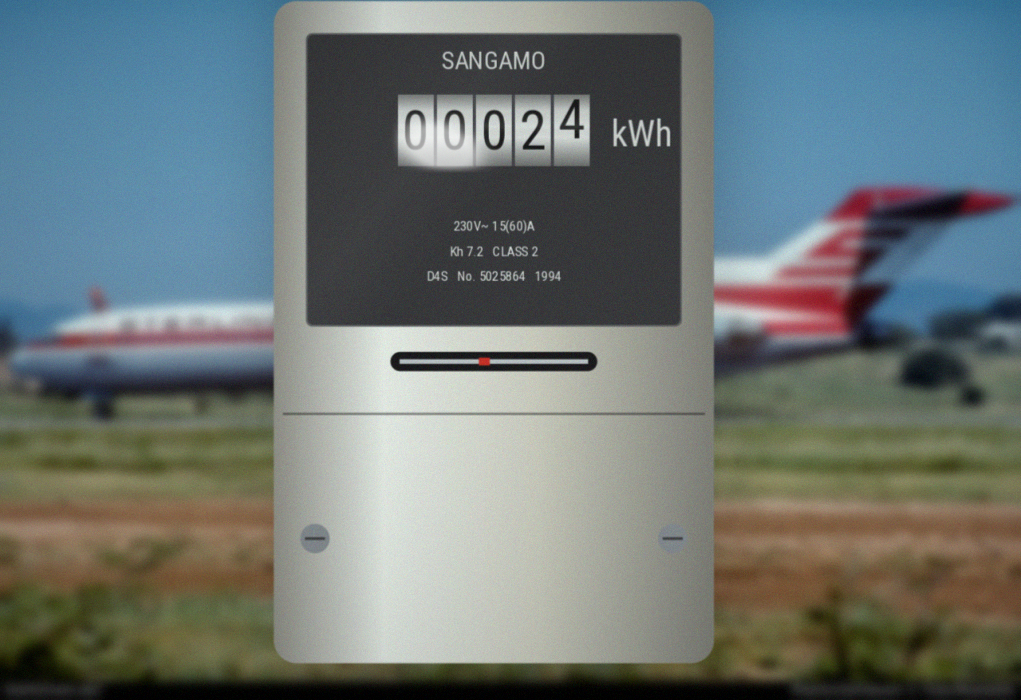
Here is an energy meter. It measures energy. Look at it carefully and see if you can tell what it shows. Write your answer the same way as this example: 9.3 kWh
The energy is 24 kWh
